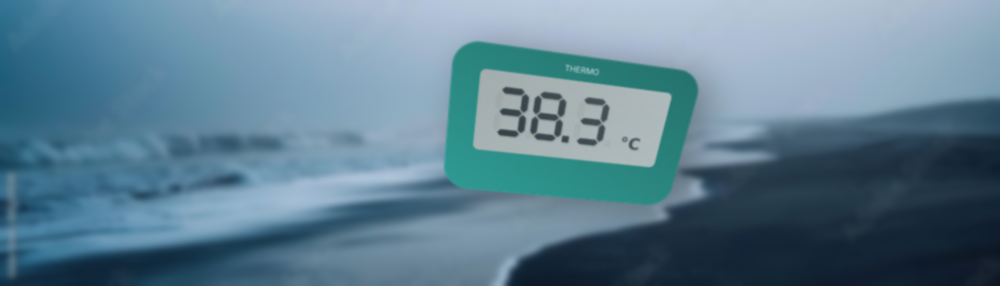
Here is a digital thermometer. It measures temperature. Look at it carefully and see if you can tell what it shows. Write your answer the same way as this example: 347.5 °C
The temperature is 38.3 °C
